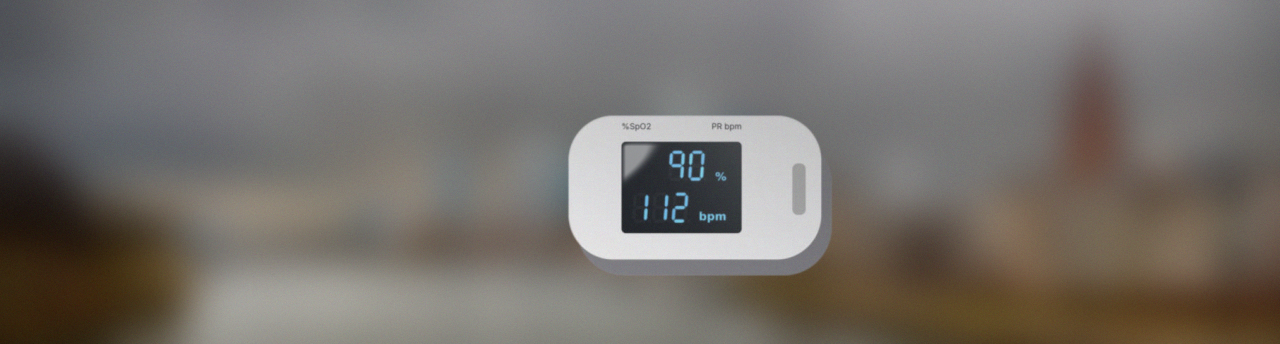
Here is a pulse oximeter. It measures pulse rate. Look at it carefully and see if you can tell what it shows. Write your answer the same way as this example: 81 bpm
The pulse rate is 112 bpm
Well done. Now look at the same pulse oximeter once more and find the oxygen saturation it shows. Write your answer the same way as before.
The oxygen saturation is 90 %
